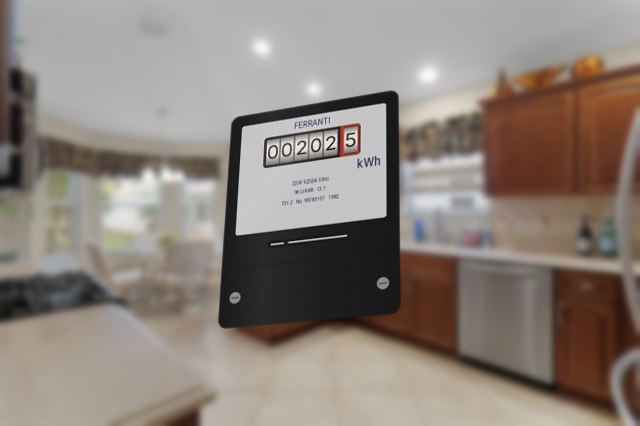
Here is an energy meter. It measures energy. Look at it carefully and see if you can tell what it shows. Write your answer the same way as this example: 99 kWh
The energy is 202.5 kWh
